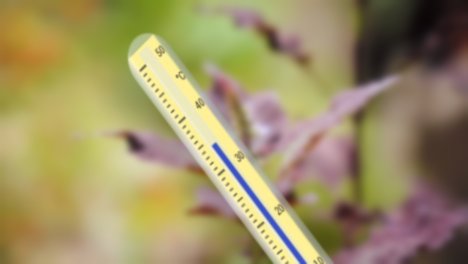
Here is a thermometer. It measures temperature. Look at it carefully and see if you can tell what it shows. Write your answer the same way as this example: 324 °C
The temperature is 34 °C
